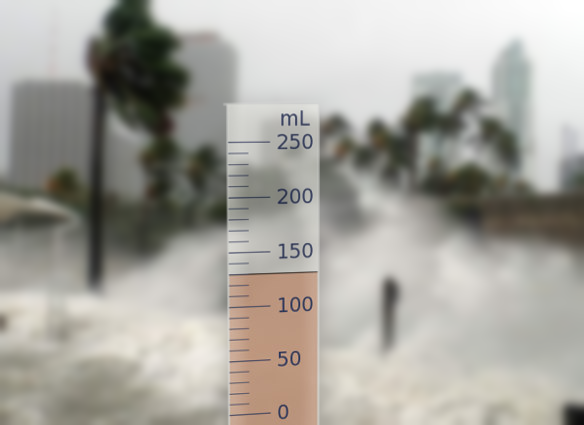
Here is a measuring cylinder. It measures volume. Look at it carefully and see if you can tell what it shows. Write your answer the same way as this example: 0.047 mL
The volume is 130 mL
